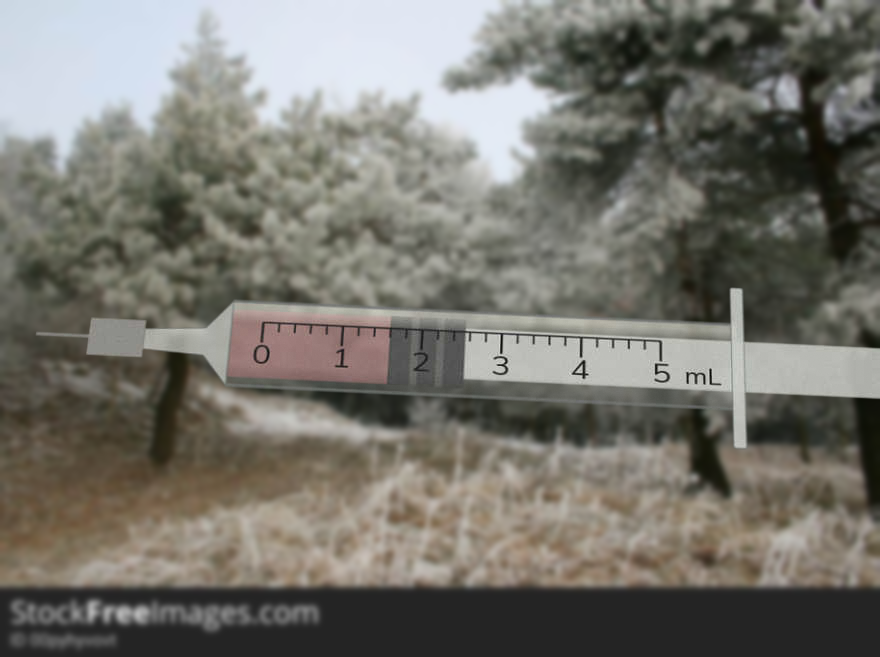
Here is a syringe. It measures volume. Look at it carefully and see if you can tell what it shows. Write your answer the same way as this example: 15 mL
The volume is 1.6 mL
